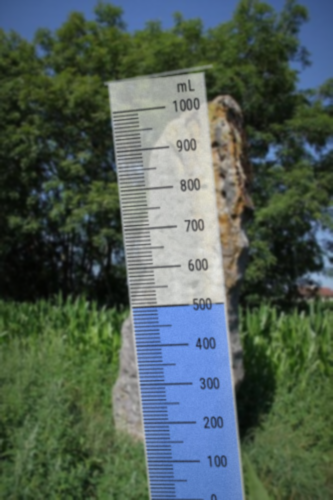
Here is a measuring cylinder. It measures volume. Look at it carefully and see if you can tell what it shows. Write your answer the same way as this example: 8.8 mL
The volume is 500 mL
